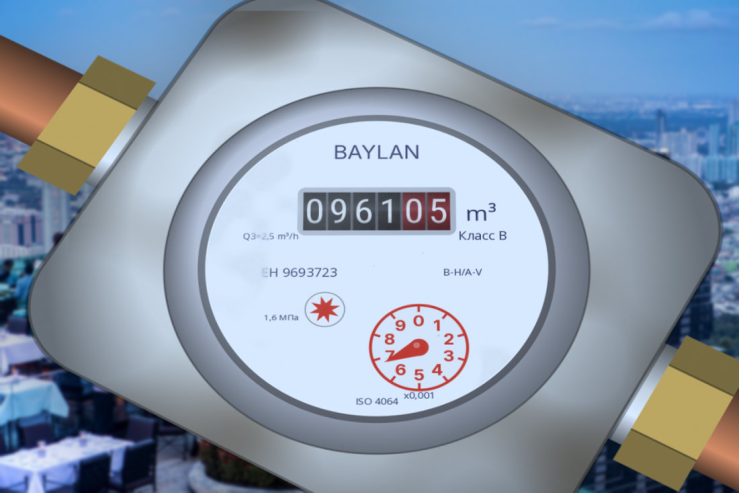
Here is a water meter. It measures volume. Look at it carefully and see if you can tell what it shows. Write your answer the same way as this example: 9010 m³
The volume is 961.056 m³
